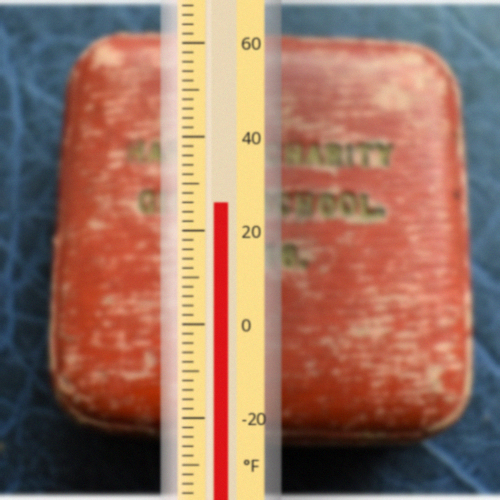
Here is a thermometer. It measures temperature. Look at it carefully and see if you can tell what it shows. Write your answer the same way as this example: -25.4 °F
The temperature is 26 °F
